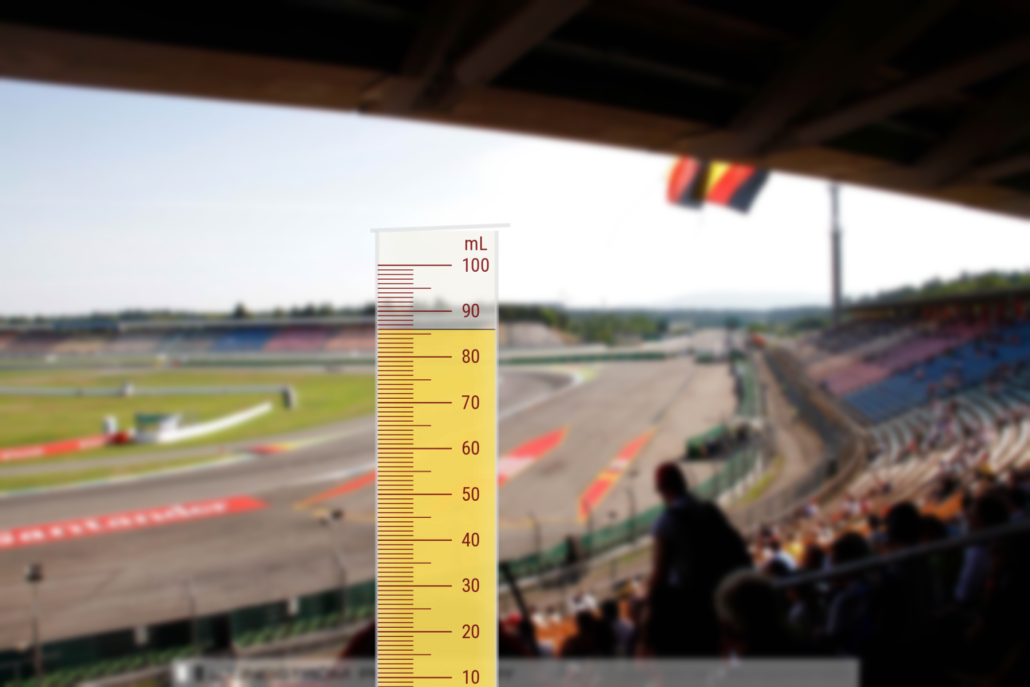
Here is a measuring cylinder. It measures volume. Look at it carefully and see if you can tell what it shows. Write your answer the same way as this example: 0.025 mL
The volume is 86 mL
